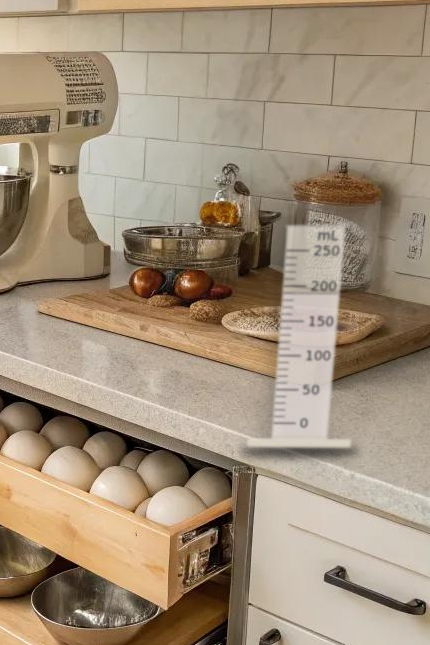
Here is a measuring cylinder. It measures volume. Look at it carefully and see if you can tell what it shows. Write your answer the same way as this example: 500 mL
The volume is 190 mL
